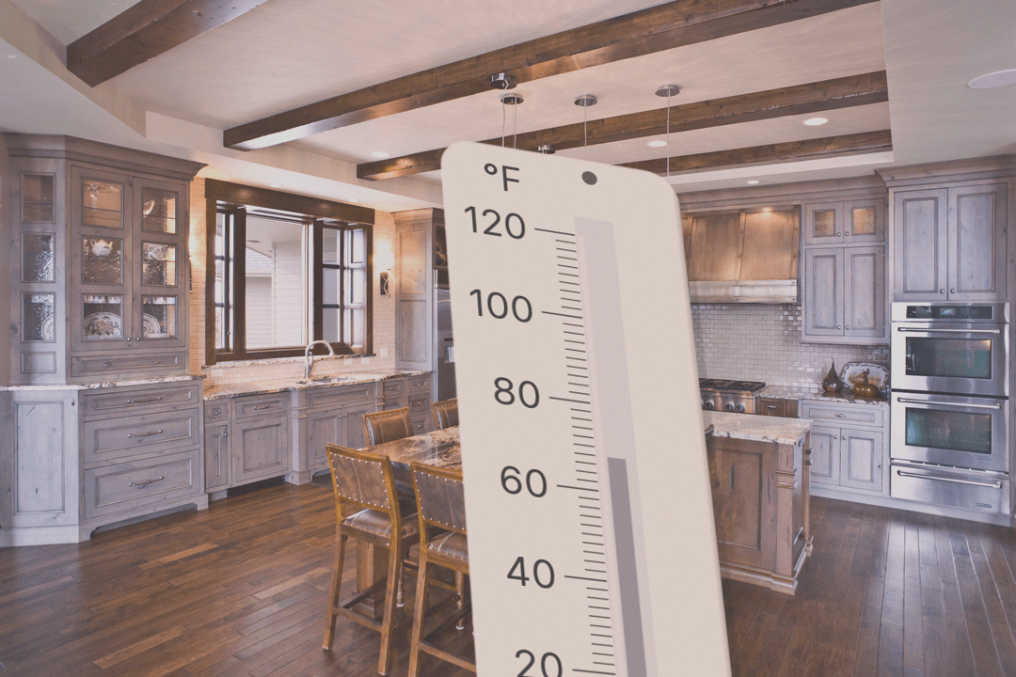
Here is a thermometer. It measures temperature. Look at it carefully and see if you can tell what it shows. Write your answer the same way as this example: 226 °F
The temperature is 68 °F
